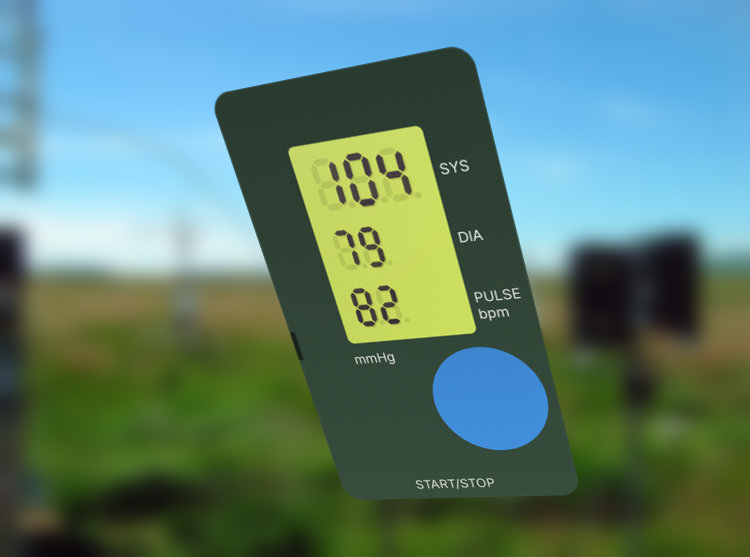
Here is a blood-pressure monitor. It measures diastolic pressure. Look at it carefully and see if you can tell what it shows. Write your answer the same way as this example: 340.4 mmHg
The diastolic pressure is 79 mmHg
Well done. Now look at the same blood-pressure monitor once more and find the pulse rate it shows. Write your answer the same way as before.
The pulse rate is 82 bpm
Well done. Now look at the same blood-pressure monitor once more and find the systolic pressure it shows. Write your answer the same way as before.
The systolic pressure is 104 mmHg
